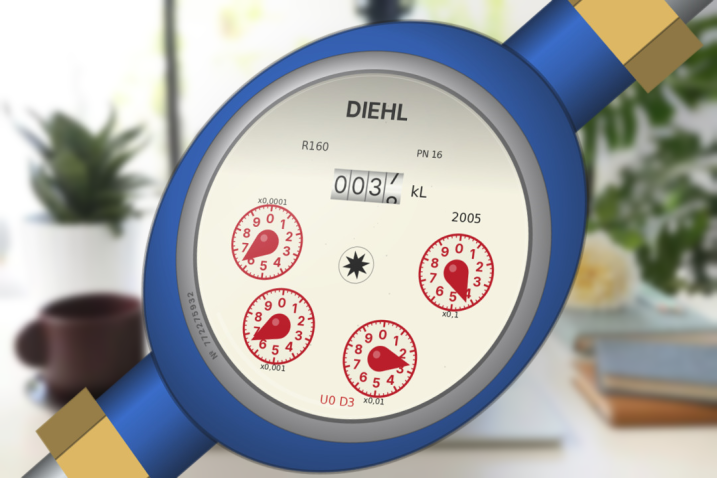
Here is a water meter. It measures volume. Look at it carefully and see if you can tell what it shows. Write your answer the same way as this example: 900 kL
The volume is 37.4266 kL
